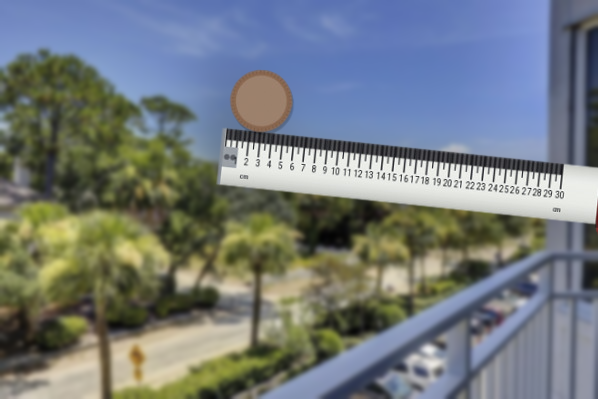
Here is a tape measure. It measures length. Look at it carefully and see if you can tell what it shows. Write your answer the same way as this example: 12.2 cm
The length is 5.5 cm
